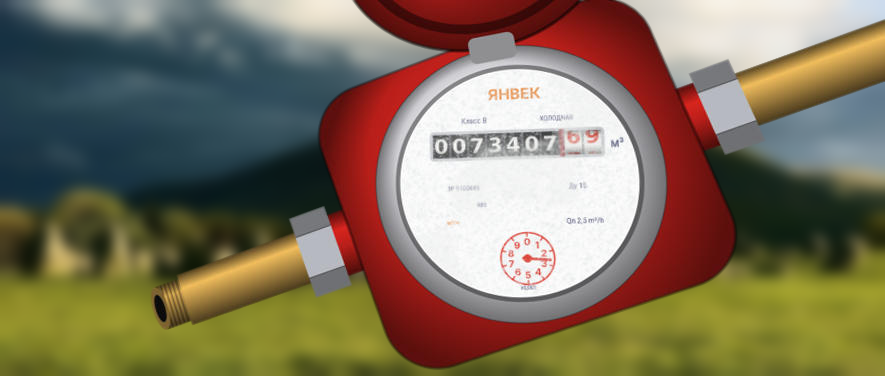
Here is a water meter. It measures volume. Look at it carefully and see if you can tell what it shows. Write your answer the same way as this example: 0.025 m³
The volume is 73407.692 m³
